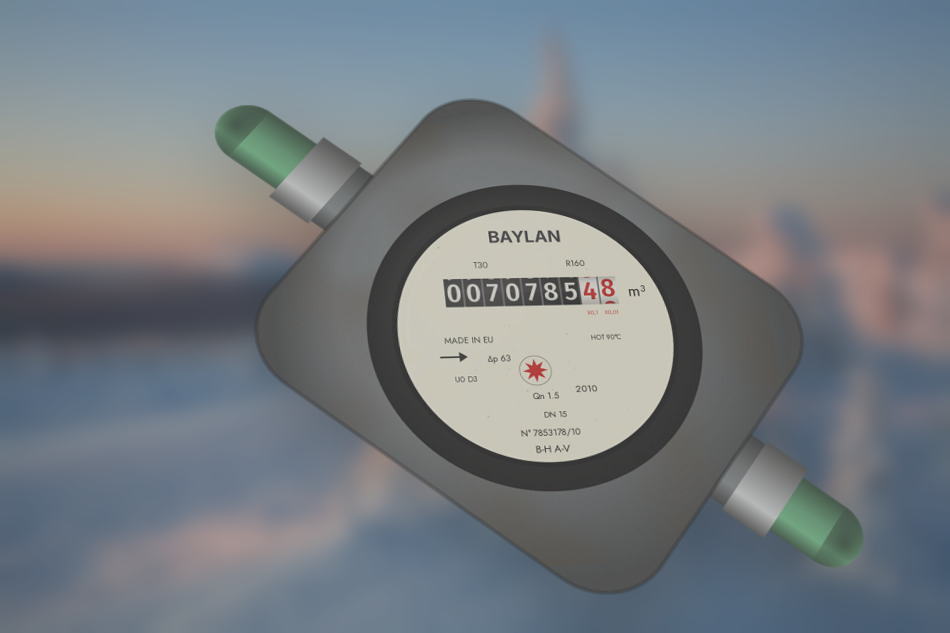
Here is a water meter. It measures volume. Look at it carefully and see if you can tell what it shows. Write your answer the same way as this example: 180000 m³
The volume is 70785.48 m³
